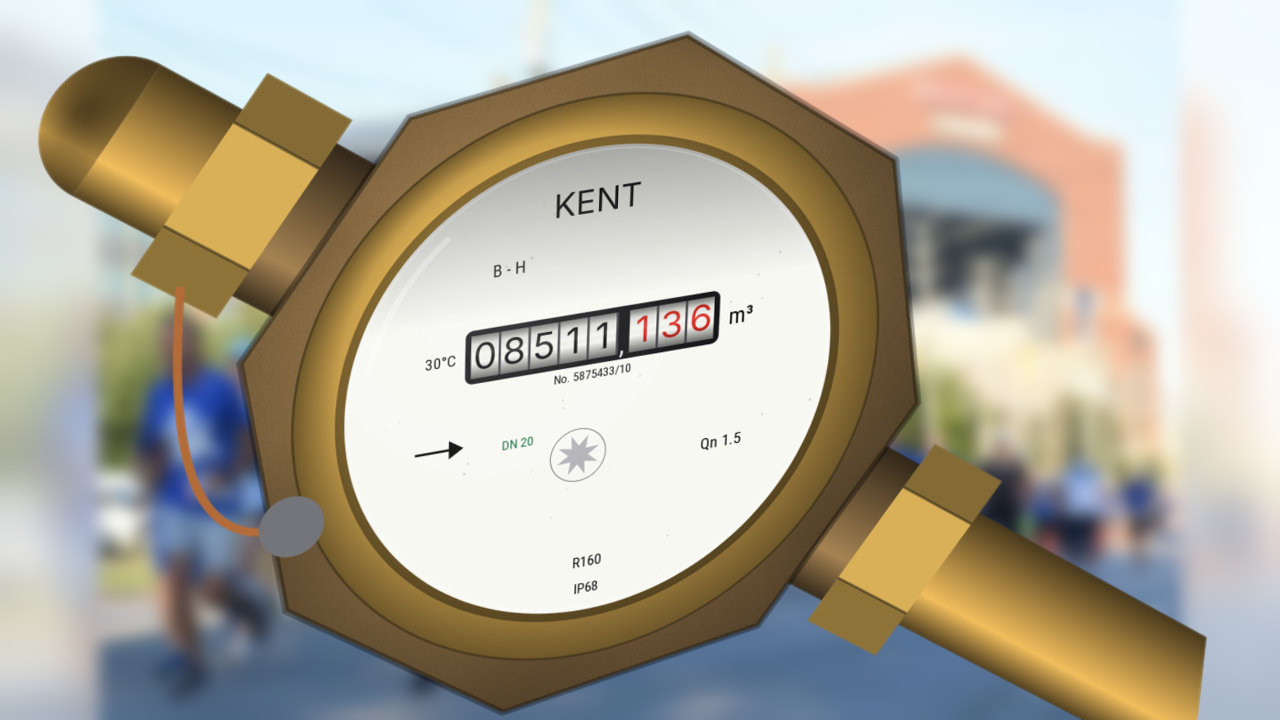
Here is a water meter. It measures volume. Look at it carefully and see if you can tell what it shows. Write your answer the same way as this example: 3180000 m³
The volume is 8511.136 m³
